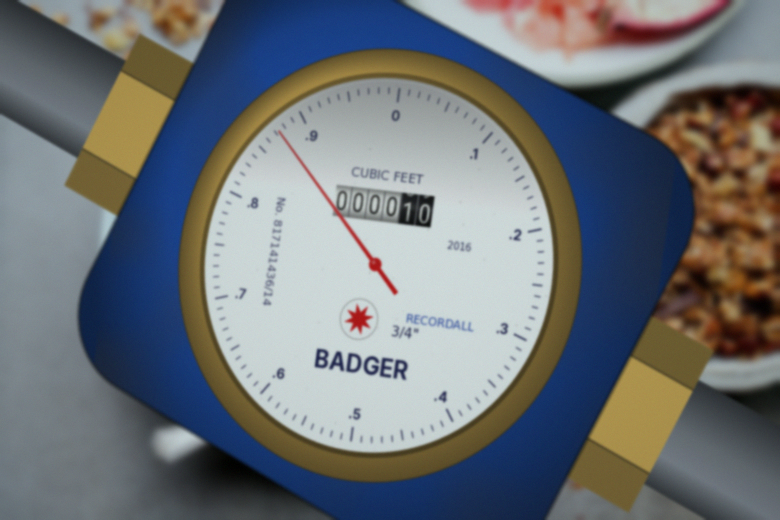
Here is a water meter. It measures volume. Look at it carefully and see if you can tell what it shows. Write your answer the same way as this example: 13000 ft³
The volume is 9.87 ft³
